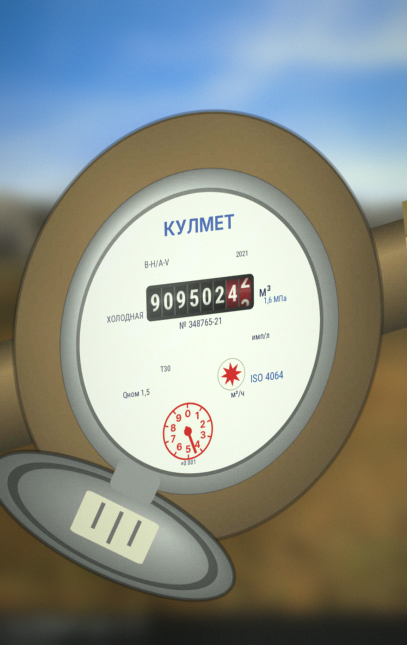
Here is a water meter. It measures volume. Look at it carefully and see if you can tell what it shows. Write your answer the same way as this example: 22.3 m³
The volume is 909502.424 m³
